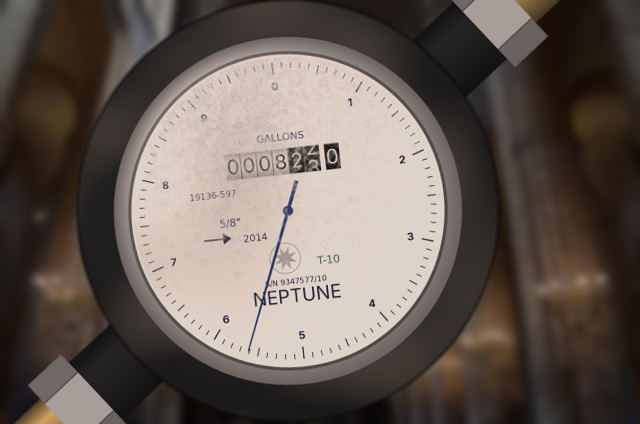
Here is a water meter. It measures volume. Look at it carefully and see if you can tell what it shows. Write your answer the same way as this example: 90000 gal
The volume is 8225.6 gal
